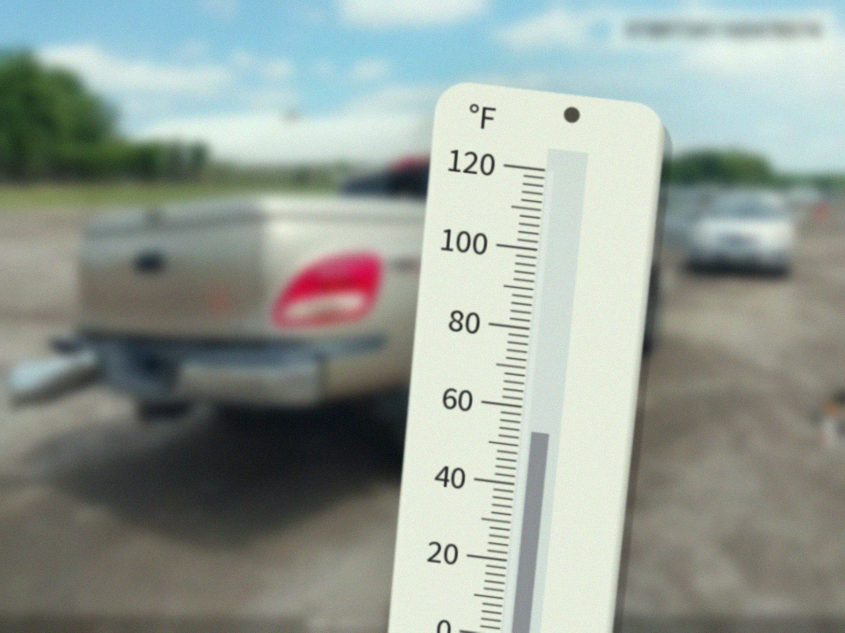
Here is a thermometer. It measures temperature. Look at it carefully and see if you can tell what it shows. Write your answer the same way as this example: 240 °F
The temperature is 54 °F
